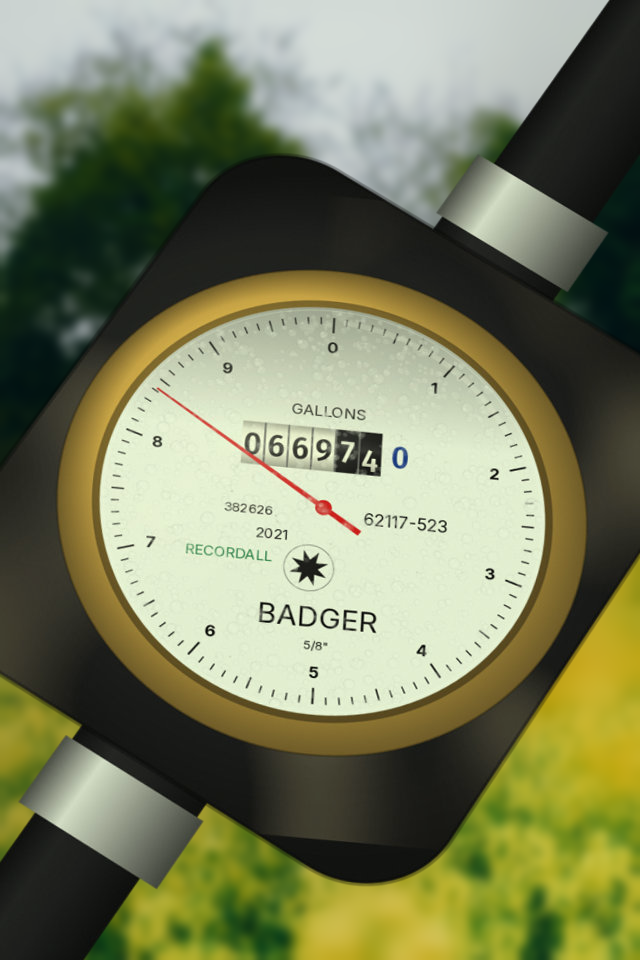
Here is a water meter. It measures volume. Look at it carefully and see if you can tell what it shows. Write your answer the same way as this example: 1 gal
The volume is 669738.4 gal
